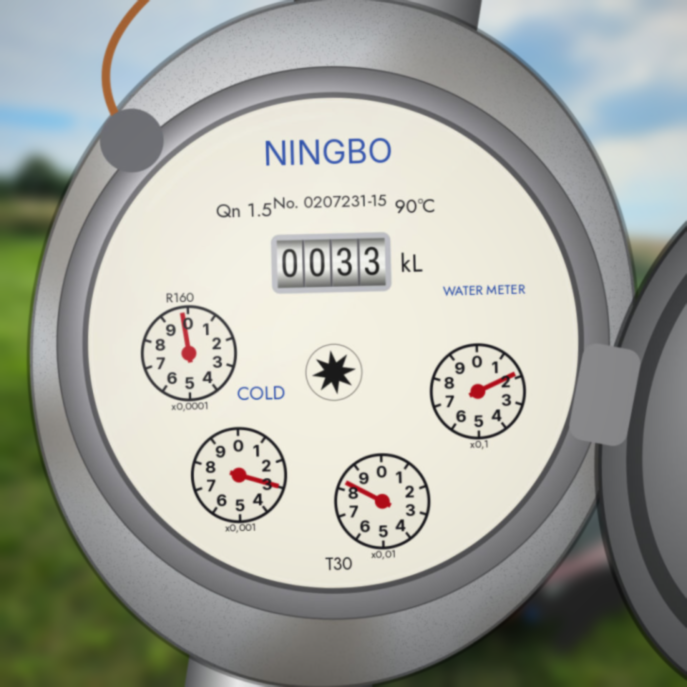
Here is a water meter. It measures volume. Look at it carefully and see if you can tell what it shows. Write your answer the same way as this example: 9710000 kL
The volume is 33.1829 kL
